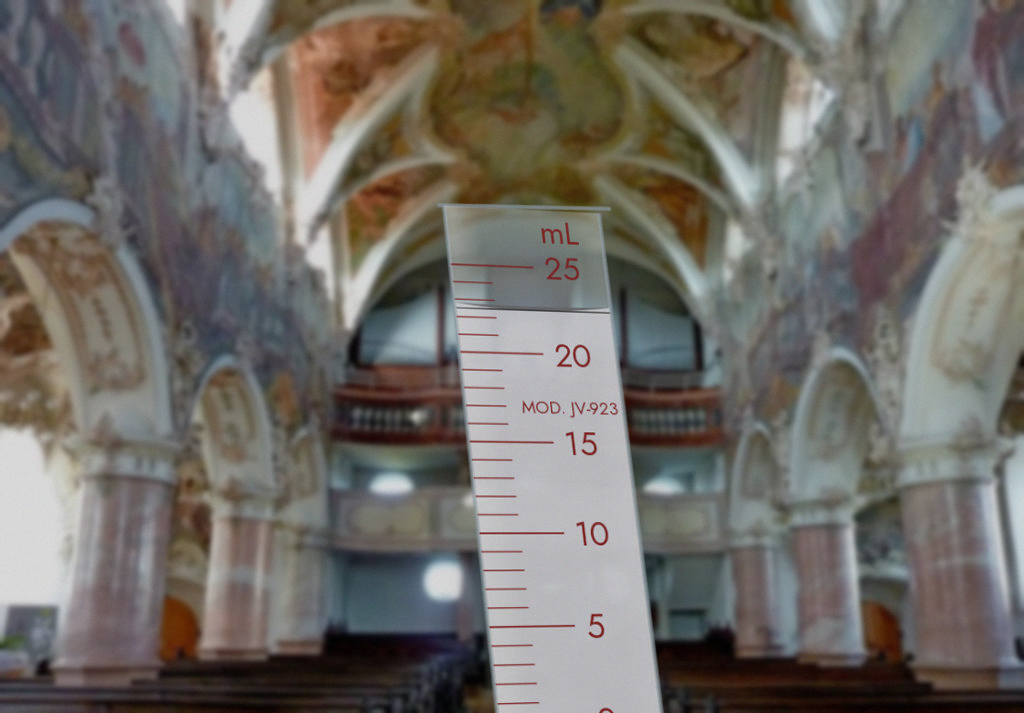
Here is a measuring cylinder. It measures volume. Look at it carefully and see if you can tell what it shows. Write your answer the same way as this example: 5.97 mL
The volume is 22.5 mL
